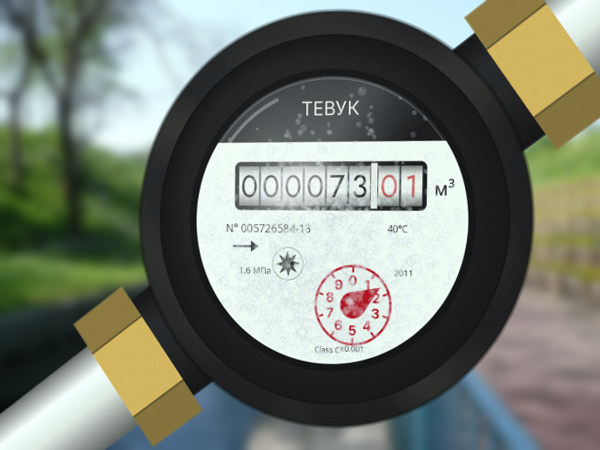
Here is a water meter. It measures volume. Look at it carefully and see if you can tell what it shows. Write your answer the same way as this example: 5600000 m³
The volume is 73.011 m³
